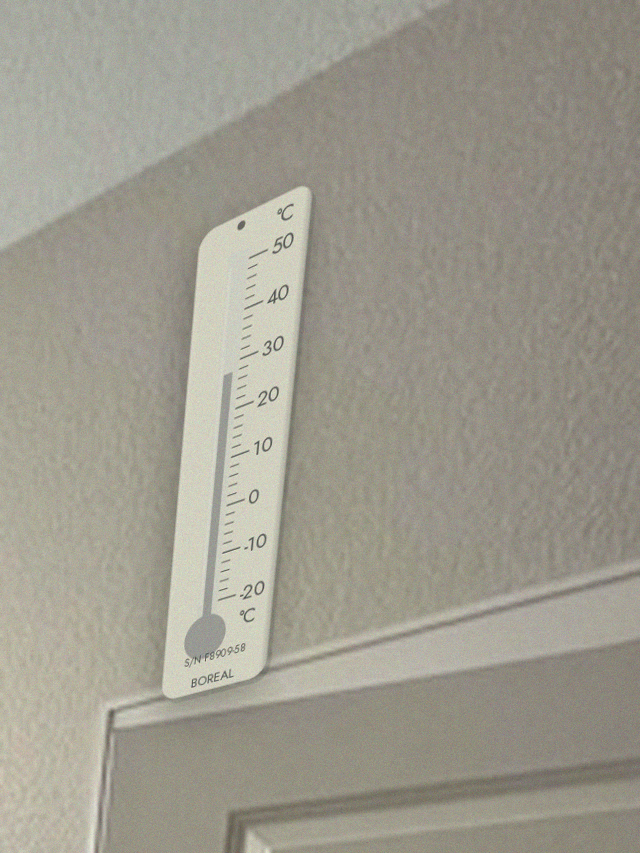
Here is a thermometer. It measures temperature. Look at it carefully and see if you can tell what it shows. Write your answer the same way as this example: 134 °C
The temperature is 28 °C
